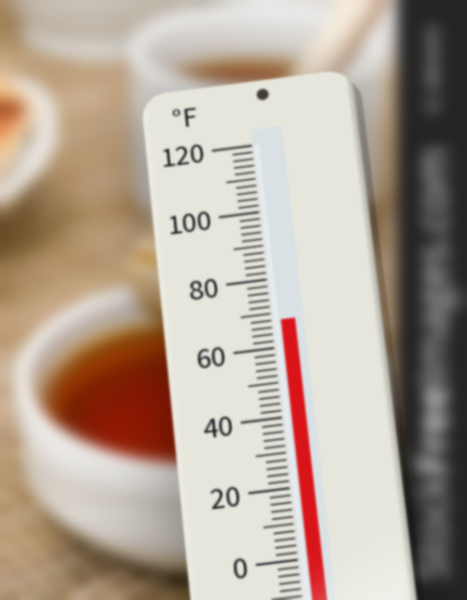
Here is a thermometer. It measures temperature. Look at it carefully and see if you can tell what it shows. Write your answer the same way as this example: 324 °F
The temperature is 68 °F
